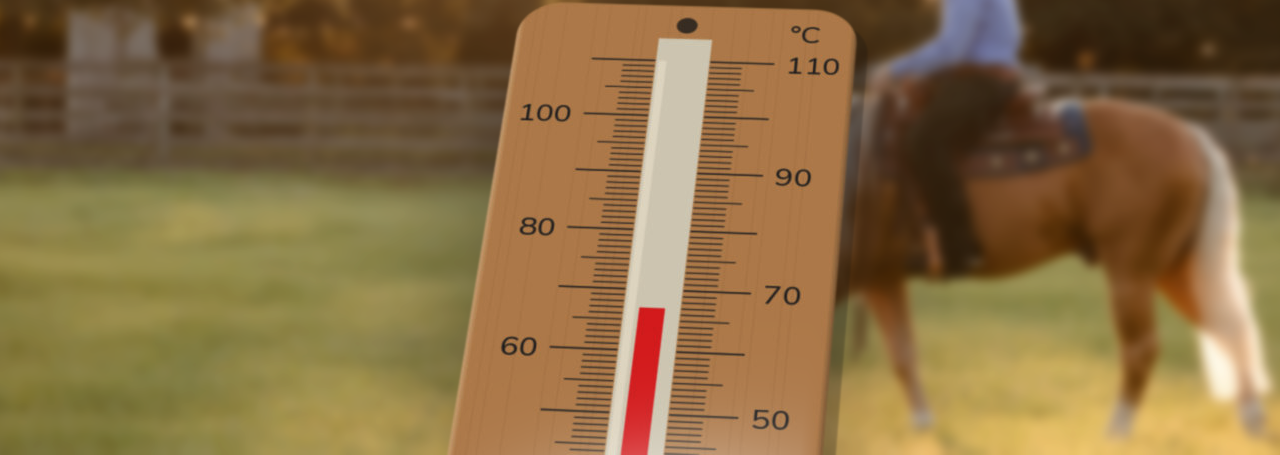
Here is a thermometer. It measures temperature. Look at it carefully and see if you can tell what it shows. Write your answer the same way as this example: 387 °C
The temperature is 67 °C
